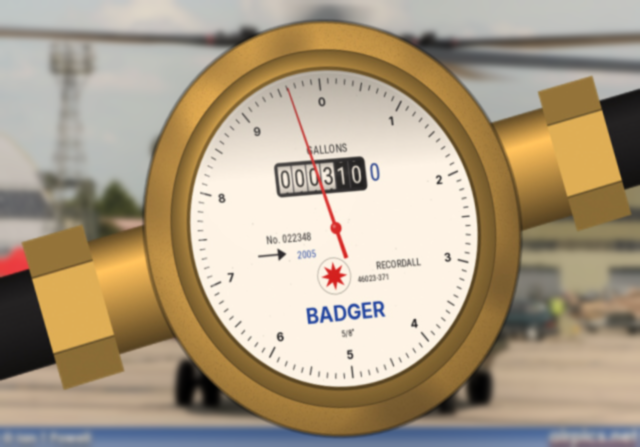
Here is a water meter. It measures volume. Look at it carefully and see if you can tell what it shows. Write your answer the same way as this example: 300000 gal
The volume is 3099.6 gal
